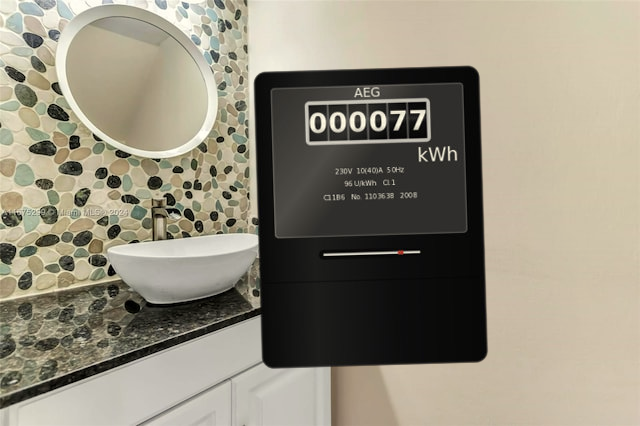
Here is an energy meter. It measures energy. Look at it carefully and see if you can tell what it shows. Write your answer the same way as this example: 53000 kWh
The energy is 77 kWh
